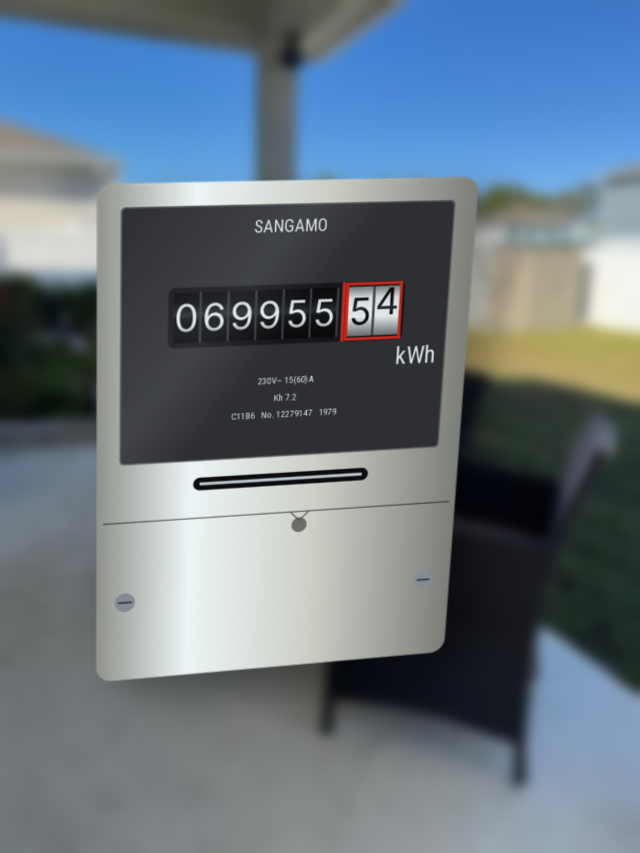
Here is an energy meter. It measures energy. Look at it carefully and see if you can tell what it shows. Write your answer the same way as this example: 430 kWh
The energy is 69955.54 kWh
